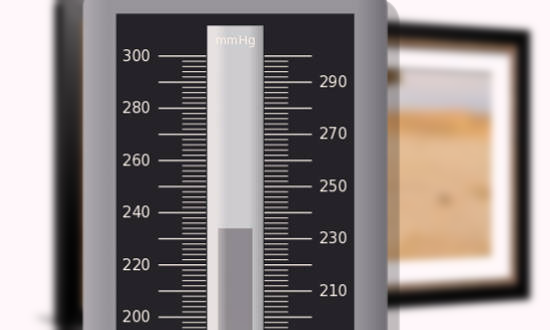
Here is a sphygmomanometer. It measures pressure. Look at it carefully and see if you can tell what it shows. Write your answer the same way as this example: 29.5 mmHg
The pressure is 234 mmHg
